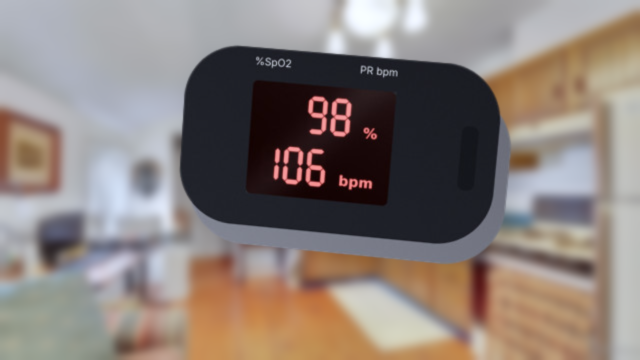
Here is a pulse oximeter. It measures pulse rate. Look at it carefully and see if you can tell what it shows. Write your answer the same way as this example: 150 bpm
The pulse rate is 106 bpm
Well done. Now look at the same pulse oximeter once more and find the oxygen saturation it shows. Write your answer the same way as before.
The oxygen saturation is 98 %
